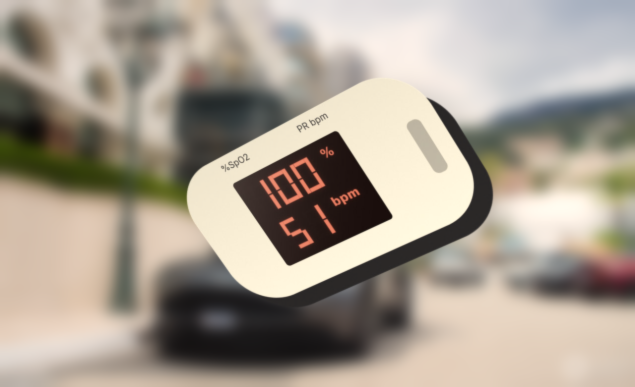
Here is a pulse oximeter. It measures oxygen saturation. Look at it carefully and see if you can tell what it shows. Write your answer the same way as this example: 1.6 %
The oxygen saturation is 100 %
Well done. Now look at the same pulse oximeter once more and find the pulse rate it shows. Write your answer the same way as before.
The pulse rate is 51 bpm
